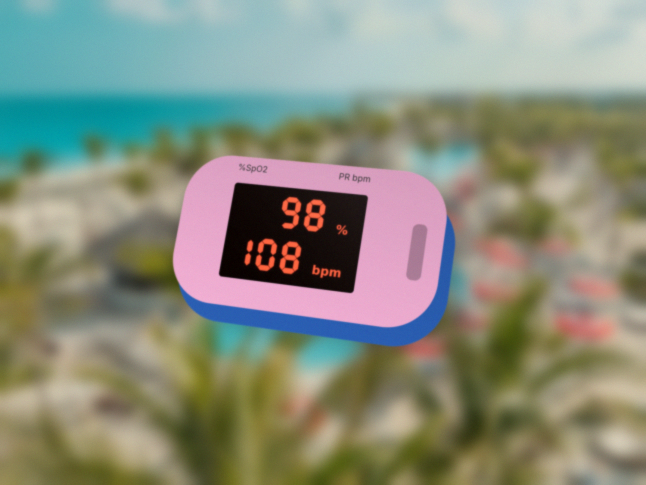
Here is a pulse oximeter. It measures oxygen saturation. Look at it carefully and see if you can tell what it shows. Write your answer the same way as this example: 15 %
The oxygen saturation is 98 %
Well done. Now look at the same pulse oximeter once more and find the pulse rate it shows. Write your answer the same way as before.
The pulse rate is 108 bpm
